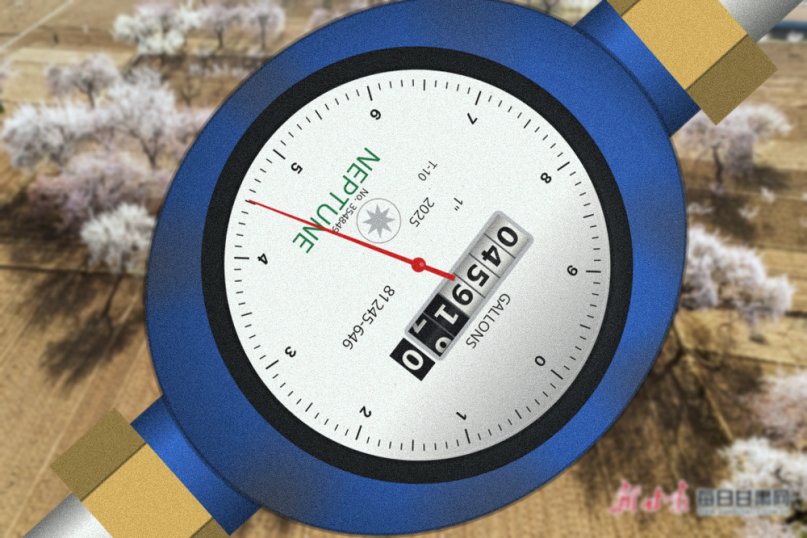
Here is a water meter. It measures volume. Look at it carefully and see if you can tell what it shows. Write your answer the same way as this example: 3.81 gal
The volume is 459164.5 gal
